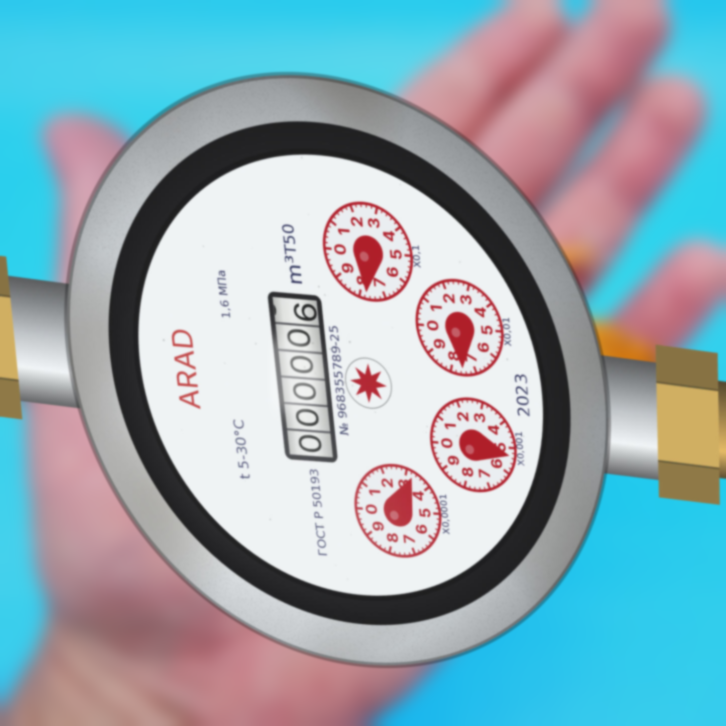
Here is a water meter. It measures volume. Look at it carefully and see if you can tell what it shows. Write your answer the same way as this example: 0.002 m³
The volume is 5.7753 m³
